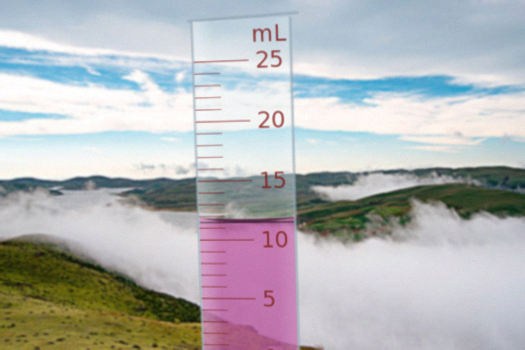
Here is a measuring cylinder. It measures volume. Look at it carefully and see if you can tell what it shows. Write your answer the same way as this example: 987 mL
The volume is 11.5 mL
